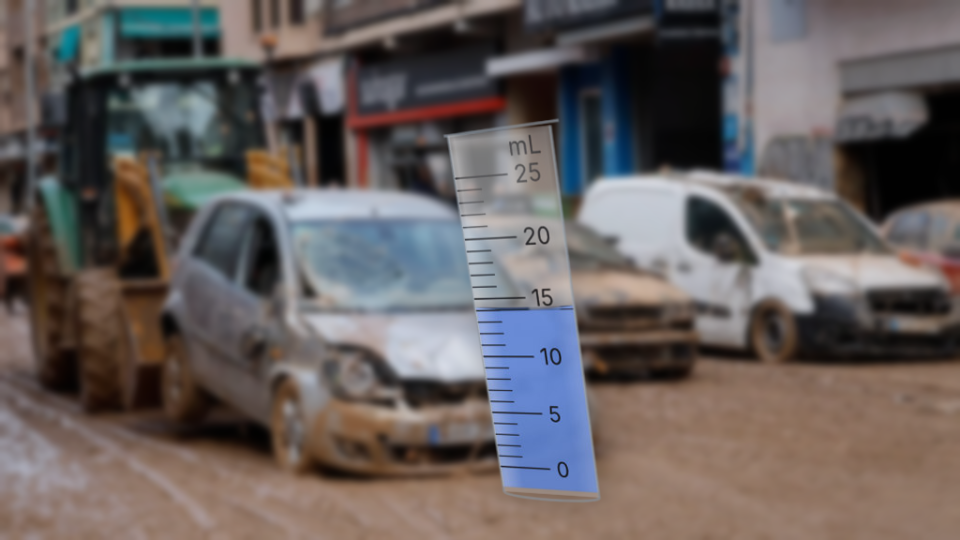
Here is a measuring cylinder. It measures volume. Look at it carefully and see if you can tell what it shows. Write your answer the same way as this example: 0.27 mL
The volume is 14 mL
